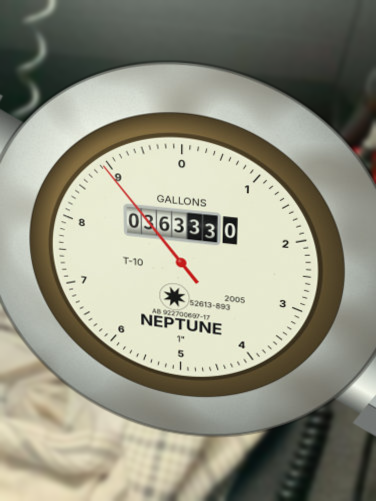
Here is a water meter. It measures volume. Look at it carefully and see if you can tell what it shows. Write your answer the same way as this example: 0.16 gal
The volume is 363328.9 gal
